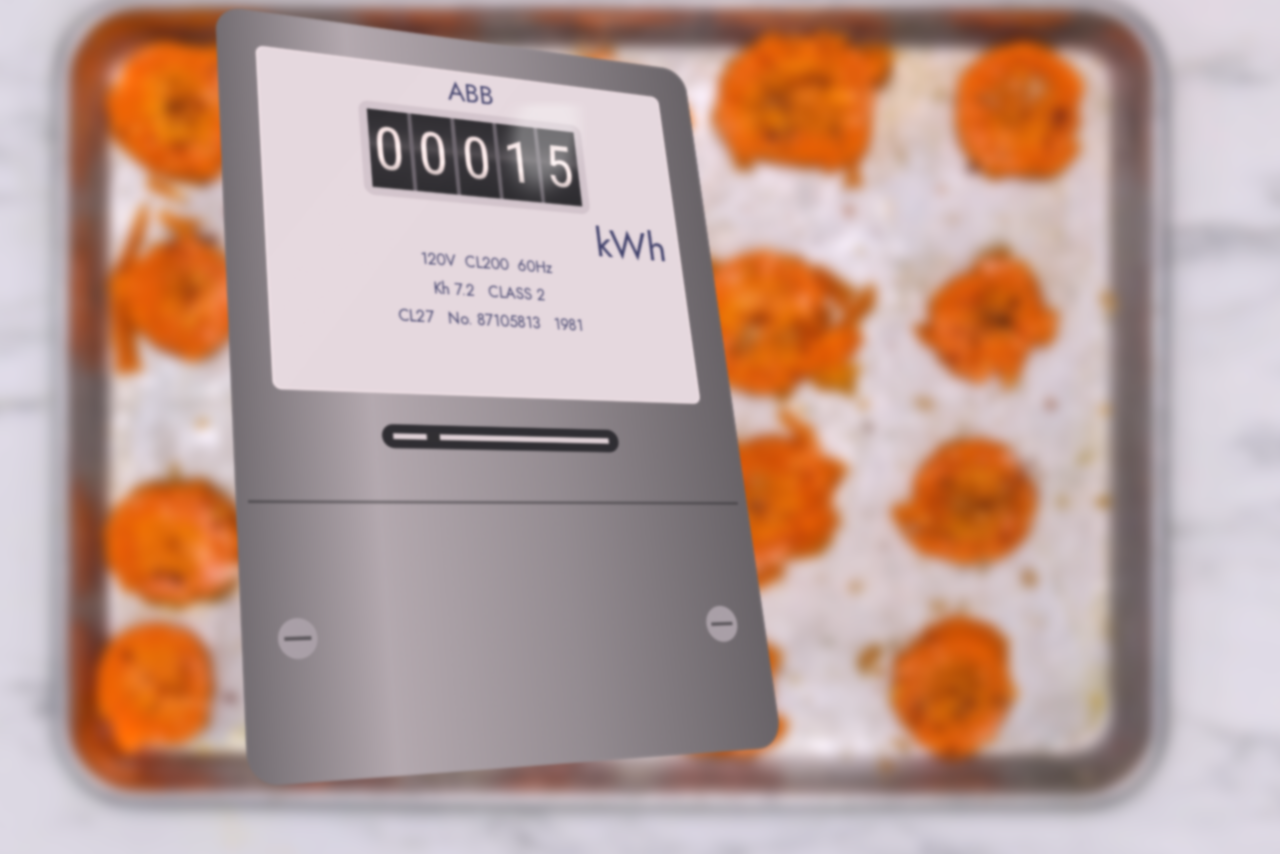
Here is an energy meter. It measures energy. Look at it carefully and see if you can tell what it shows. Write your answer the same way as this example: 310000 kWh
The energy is 15 kWh
